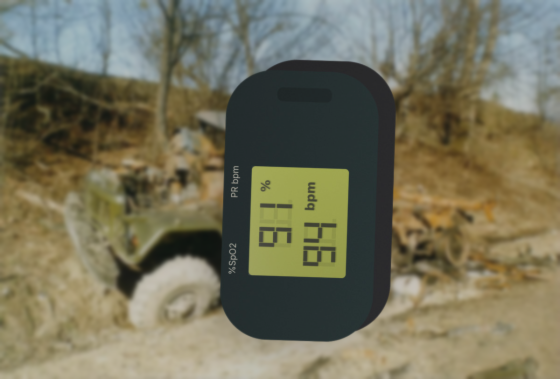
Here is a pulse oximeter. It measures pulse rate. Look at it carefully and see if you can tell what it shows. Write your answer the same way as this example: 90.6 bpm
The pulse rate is 94 bpm
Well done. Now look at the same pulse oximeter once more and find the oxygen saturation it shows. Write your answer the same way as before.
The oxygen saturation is 91 %
